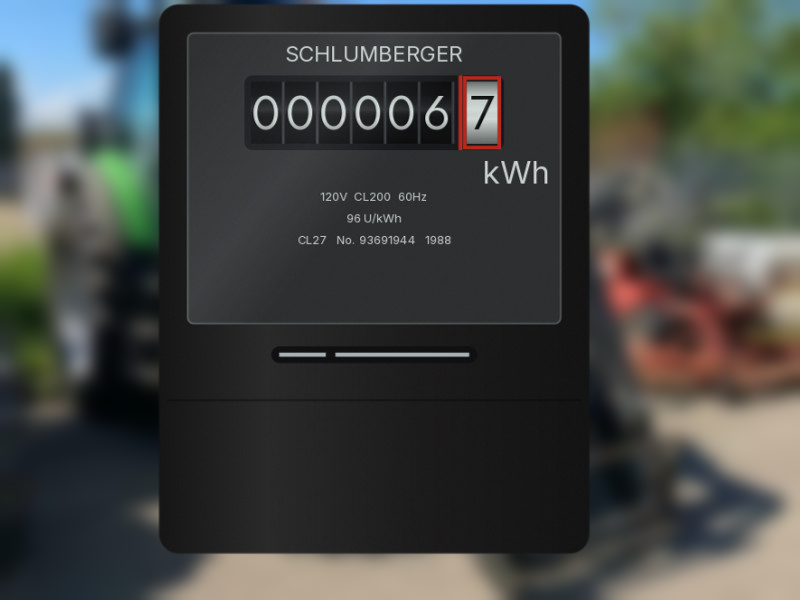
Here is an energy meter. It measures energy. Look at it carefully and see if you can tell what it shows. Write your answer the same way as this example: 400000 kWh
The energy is 6.7 kWh
